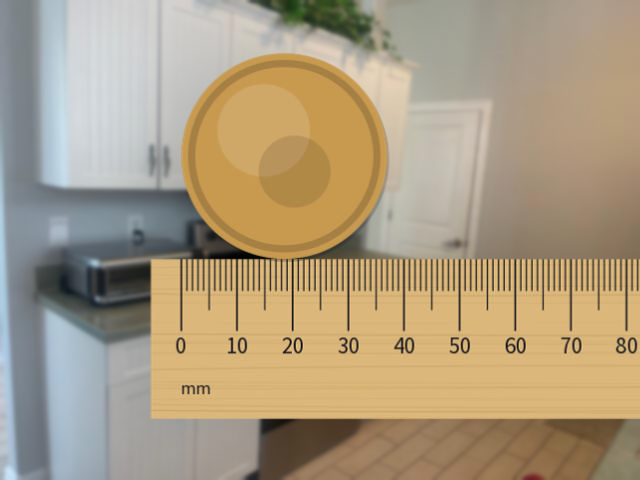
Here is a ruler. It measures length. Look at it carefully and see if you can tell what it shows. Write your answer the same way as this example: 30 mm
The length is 37 mm
